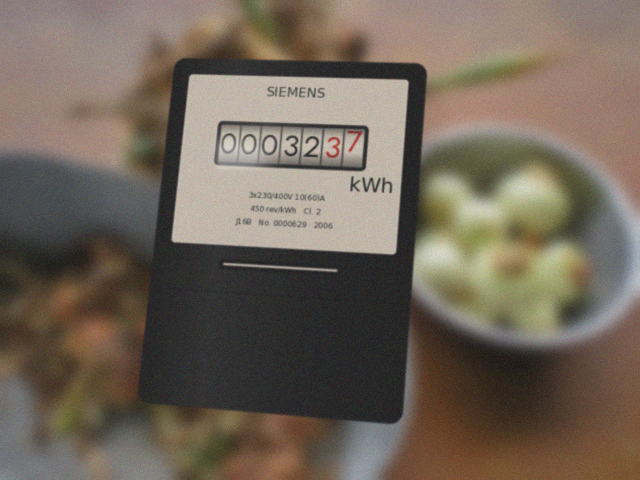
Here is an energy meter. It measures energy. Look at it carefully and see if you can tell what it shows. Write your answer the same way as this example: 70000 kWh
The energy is 32.37 kWh
